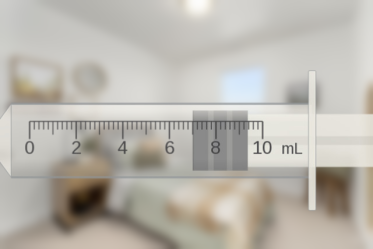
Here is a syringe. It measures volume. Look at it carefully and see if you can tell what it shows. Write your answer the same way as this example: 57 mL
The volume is 7 mL
